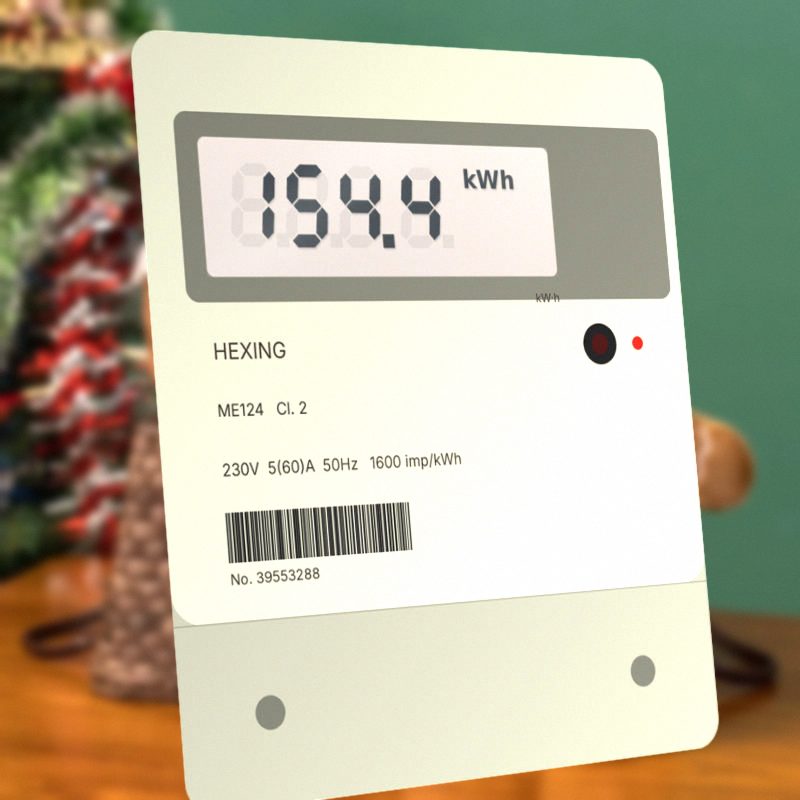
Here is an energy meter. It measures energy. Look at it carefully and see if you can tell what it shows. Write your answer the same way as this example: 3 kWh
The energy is 154.4 kWh
